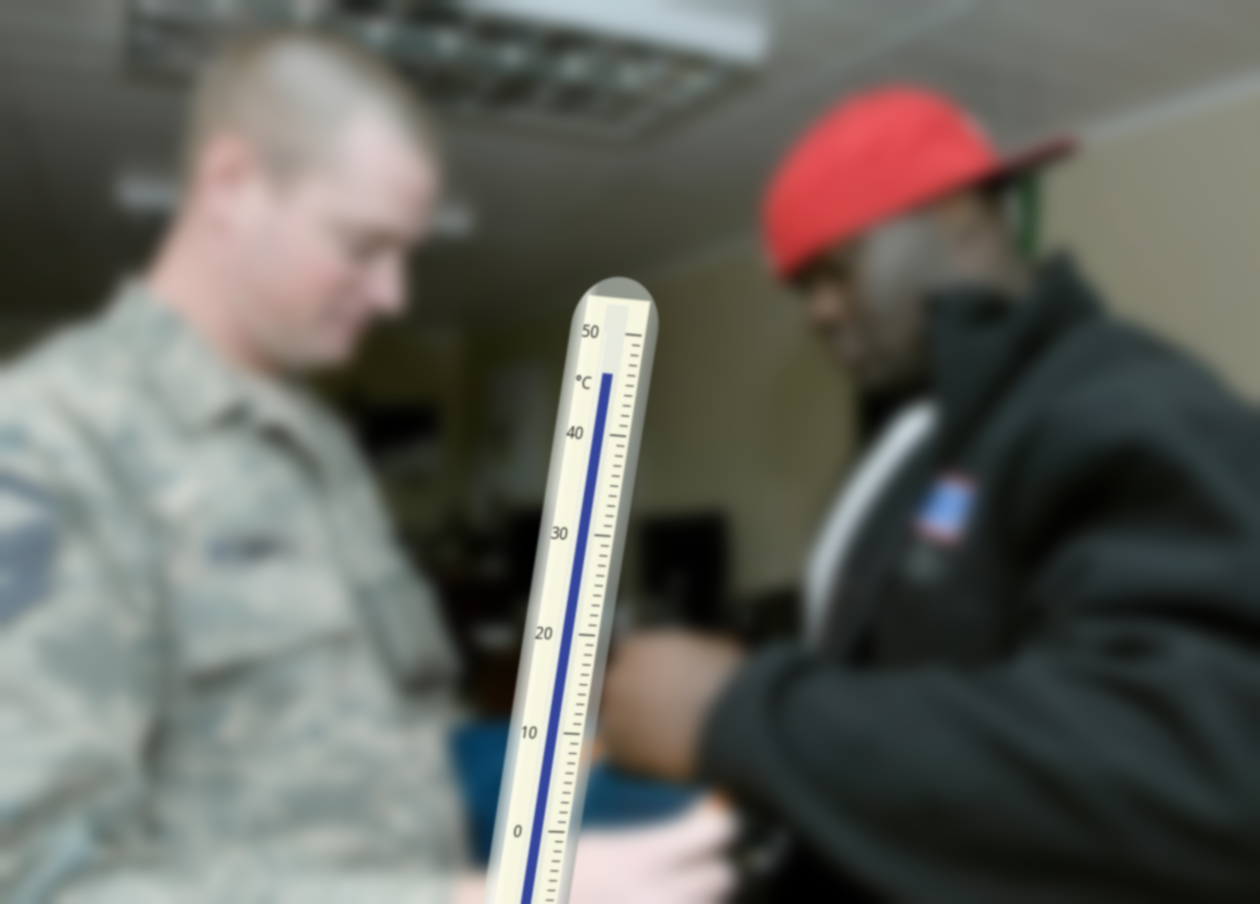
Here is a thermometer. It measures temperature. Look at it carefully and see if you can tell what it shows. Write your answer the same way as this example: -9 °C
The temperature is 46 °C
